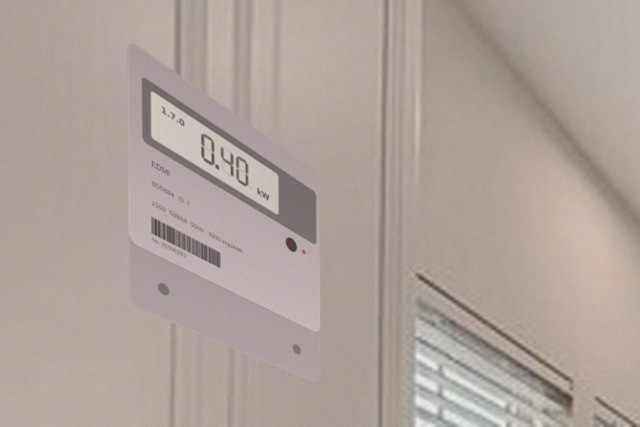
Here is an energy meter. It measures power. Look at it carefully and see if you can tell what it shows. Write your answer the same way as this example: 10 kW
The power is 0.40 kW
